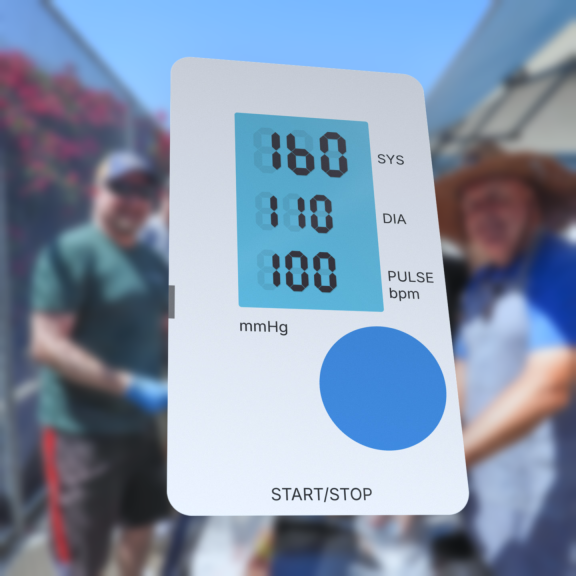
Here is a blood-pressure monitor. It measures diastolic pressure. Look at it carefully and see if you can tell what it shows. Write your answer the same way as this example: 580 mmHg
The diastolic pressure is 110 mmHg
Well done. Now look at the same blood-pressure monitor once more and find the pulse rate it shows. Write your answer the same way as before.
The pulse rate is 100 bpm
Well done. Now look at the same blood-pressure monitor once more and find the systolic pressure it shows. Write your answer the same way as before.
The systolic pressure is 160 mmHg
